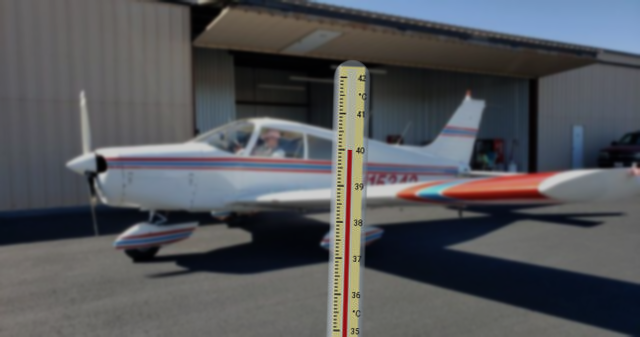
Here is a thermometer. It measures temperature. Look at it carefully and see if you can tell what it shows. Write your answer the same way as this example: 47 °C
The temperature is 40 °C
